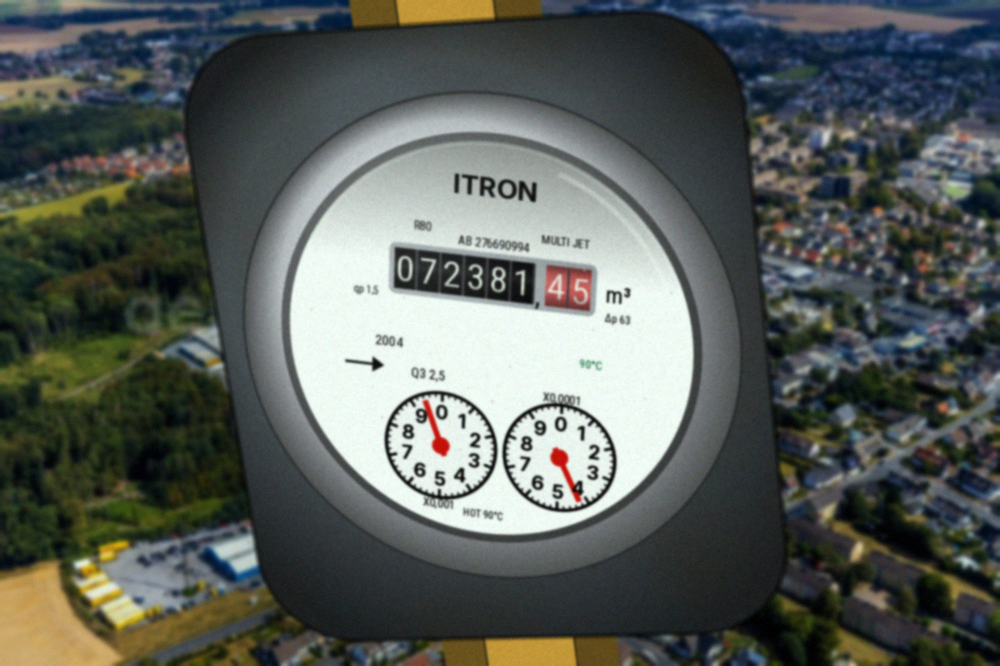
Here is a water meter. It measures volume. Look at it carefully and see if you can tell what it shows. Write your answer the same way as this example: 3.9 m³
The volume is 72381.4494 m³
